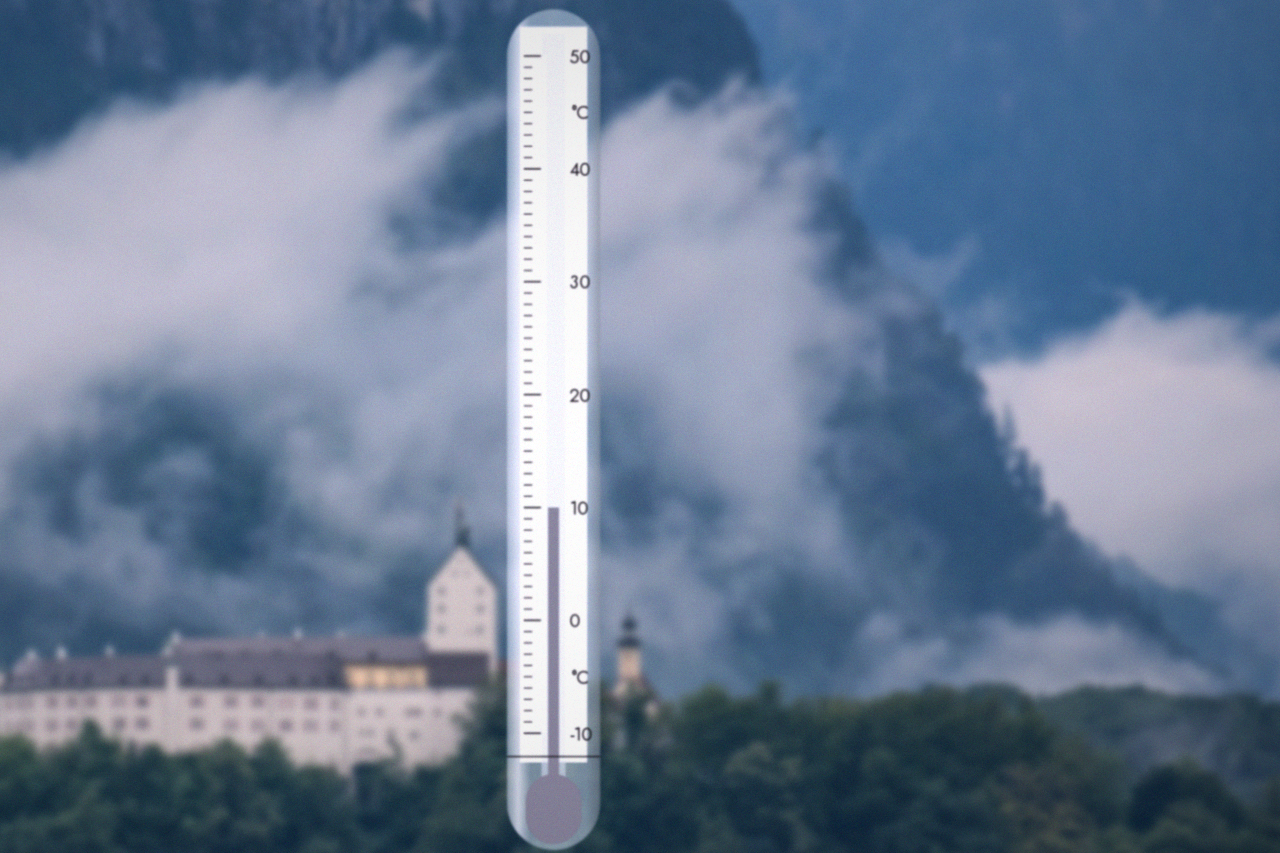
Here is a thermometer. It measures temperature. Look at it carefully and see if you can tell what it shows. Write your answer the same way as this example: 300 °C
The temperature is 10 °C
